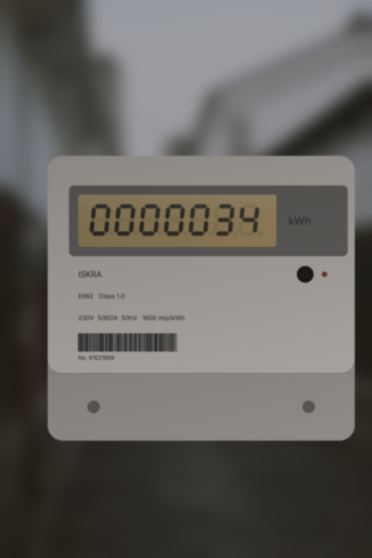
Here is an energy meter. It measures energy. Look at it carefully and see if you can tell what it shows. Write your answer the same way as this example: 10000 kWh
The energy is 34 kWh
